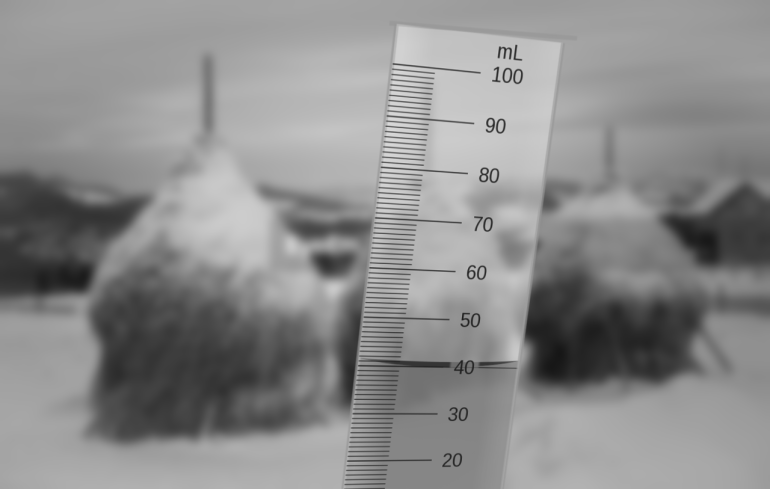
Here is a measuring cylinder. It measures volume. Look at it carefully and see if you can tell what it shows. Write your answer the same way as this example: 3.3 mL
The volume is 40 mL
